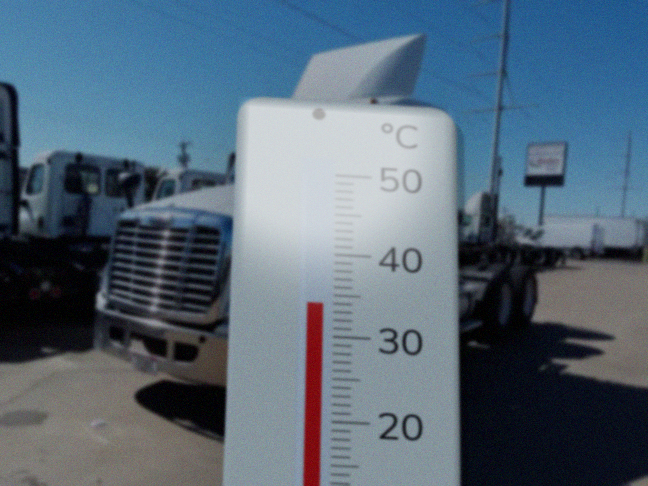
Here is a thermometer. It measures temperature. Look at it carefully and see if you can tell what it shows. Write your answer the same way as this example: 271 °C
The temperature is 34 °C
